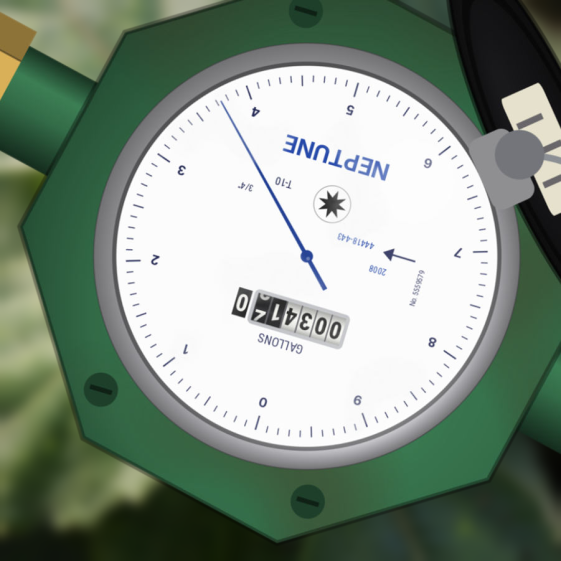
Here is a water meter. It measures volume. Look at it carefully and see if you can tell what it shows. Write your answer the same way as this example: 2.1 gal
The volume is 34123.7 gal
